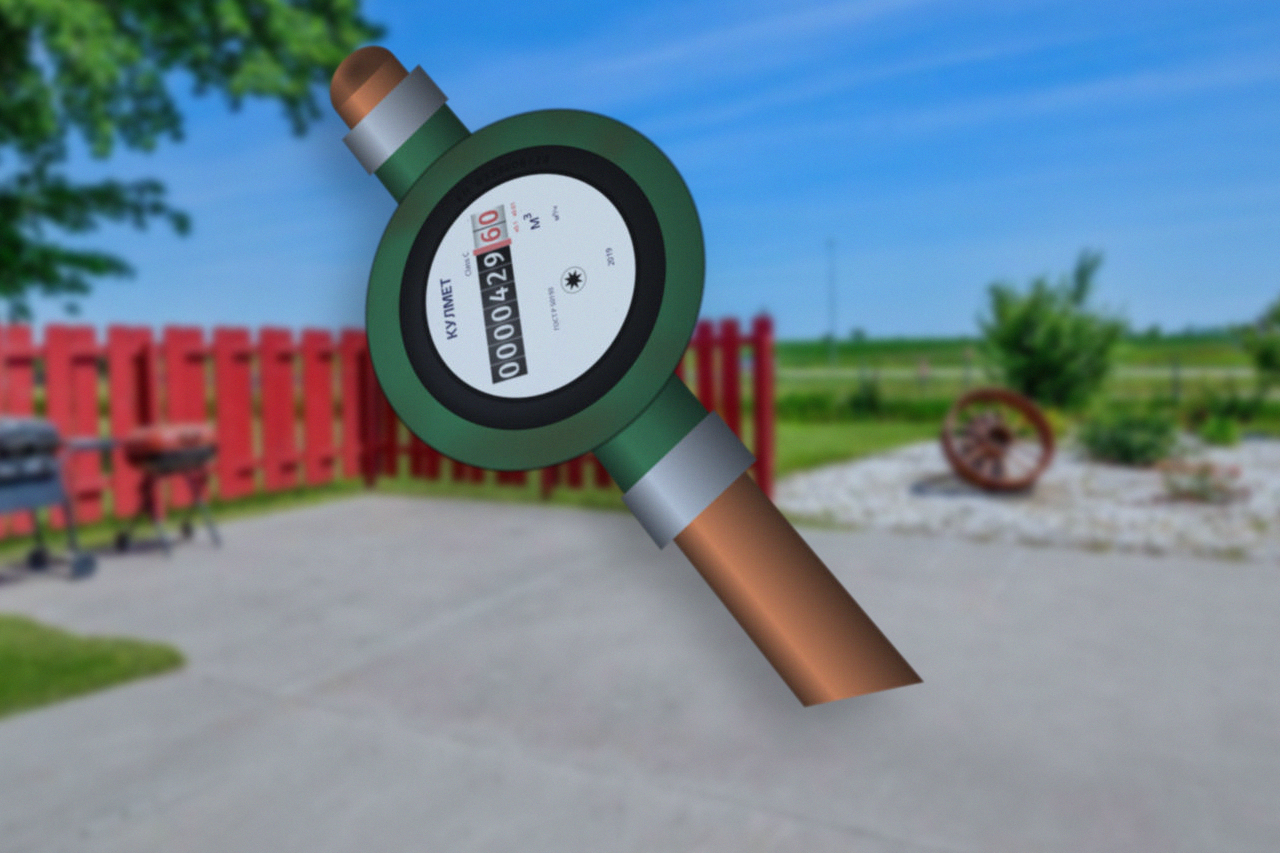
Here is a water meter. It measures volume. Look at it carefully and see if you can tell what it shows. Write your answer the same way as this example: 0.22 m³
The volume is 429.60 m³
